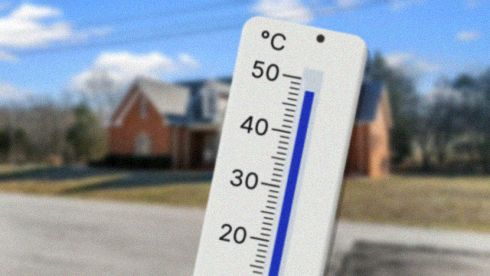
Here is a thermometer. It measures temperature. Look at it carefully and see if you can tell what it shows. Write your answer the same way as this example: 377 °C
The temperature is 48 °C
